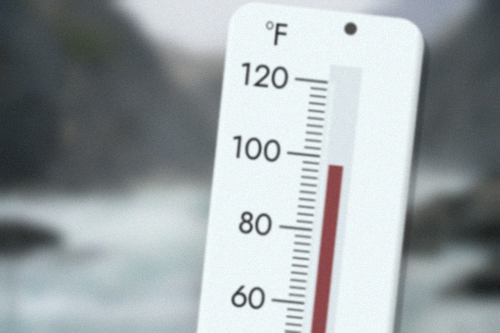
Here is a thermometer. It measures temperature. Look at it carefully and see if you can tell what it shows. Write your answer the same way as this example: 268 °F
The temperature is 98 °F
